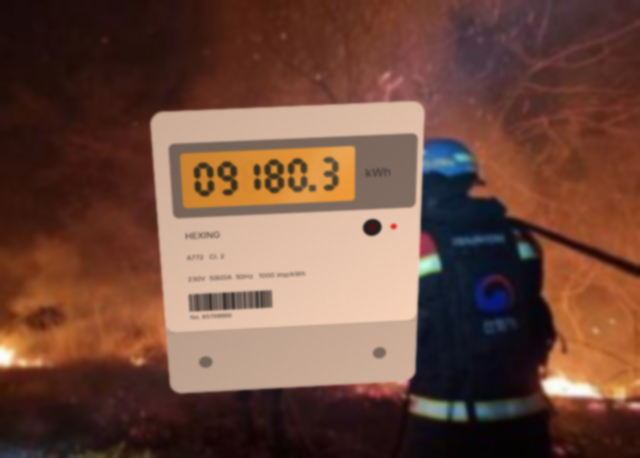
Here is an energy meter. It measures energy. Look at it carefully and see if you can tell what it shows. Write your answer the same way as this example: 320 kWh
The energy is 9180.3 kWh
